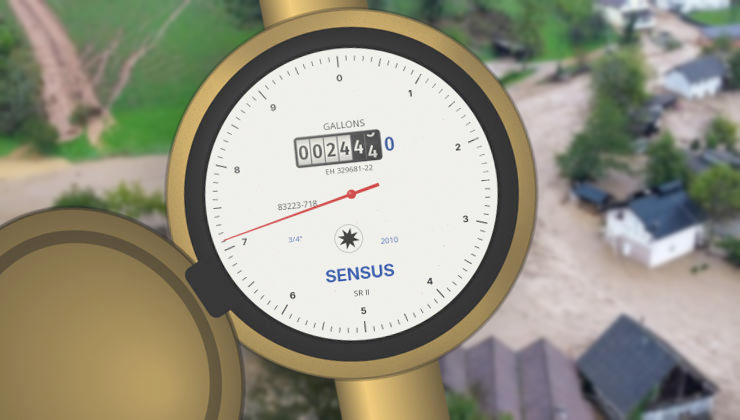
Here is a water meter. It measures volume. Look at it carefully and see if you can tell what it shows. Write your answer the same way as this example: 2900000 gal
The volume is 24437.1 gal
